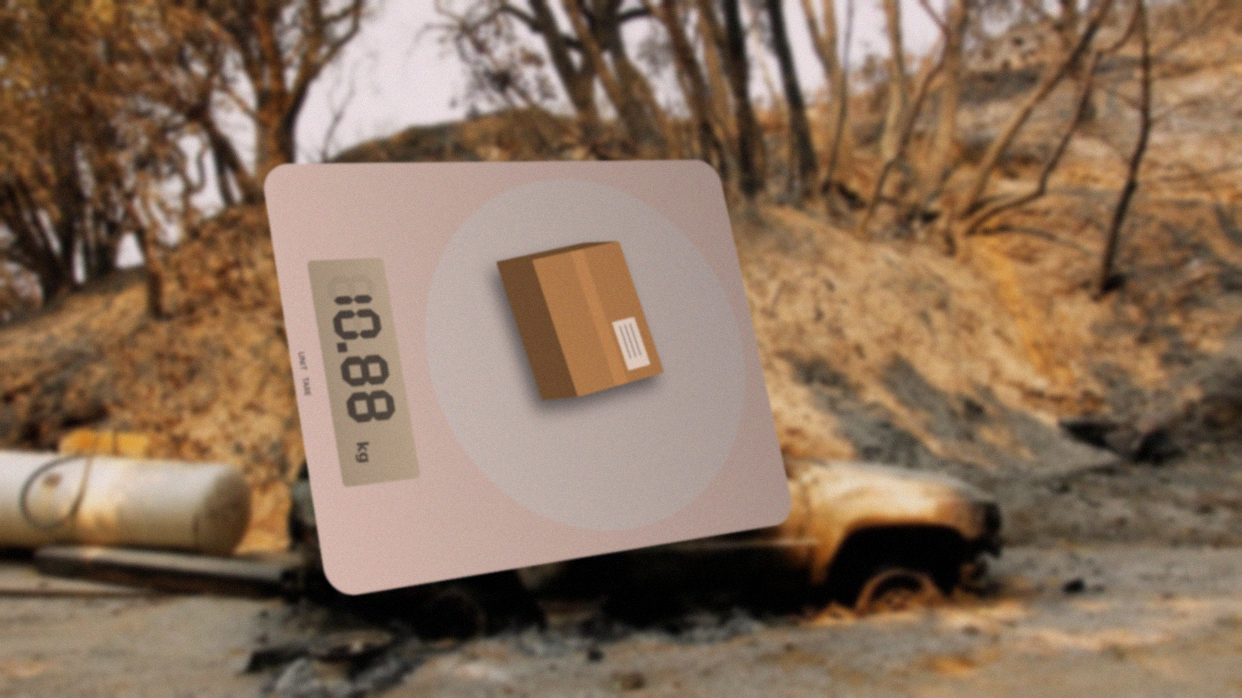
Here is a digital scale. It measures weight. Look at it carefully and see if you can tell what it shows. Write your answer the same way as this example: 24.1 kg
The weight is 10.88 kg
